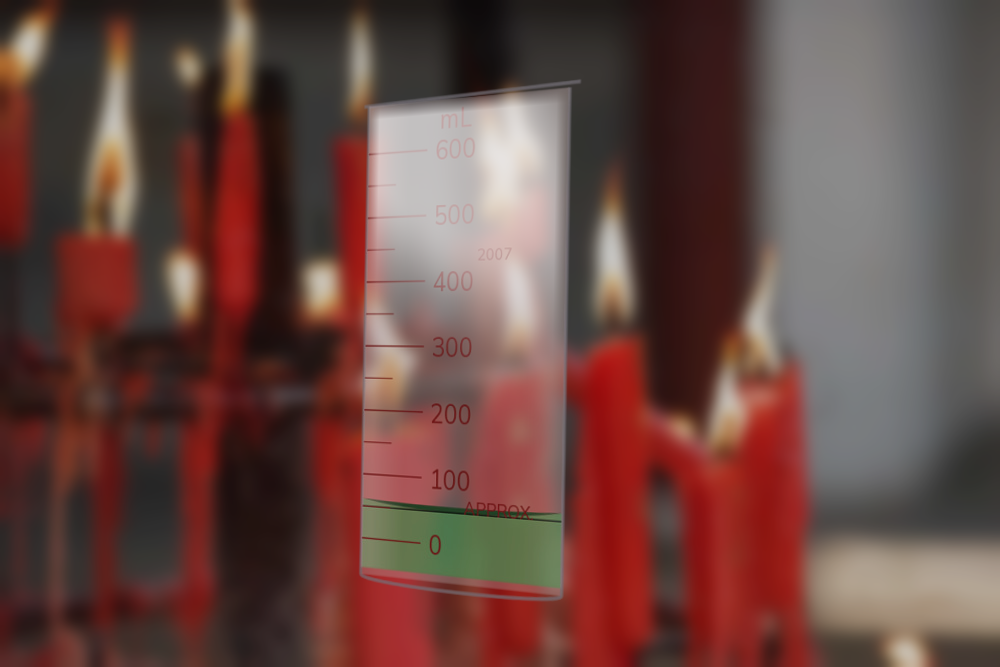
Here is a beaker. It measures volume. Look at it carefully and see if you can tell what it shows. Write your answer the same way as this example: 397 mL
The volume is 50 mL
